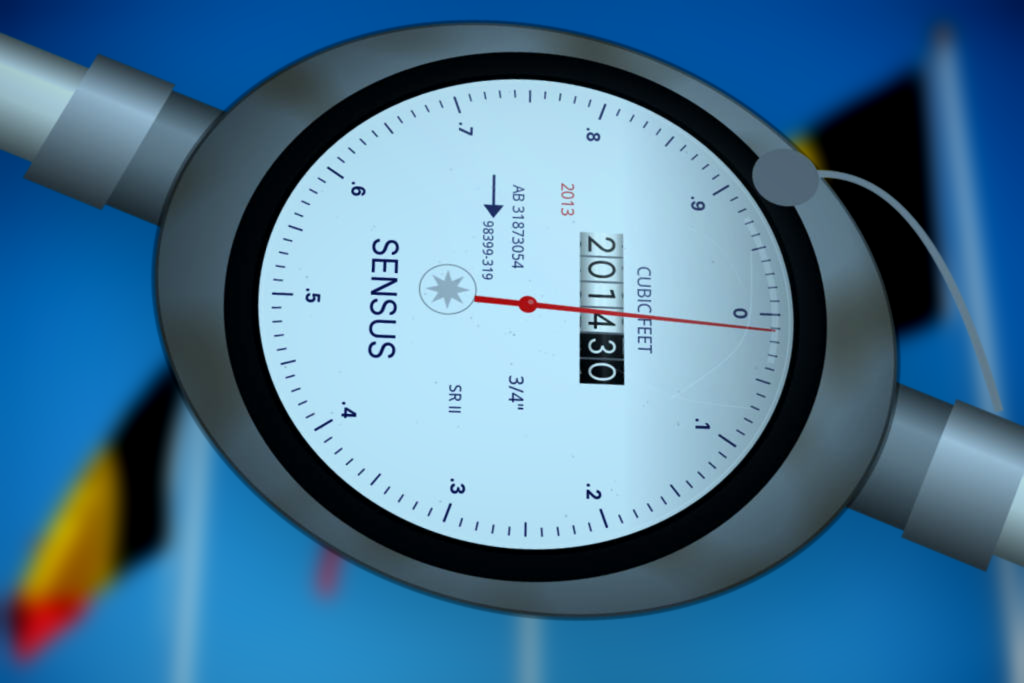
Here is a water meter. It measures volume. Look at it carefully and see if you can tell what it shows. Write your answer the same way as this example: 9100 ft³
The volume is 201430.01 ft³
